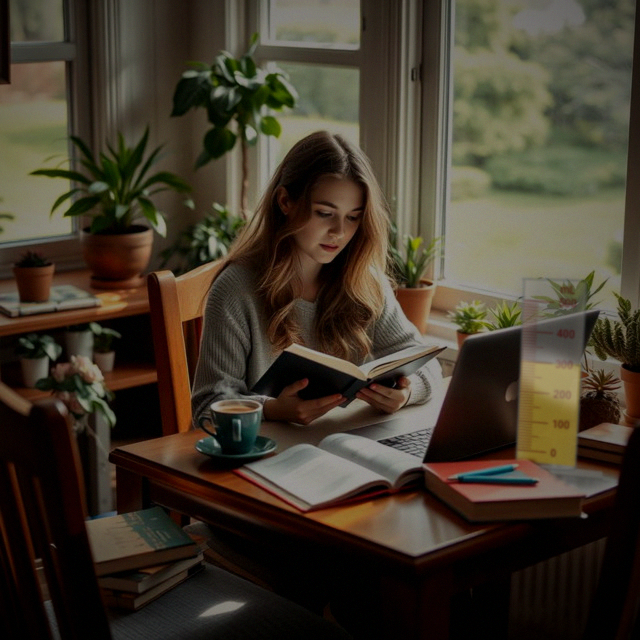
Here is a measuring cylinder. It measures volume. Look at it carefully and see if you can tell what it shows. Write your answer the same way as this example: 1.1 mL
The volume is 300 mL
